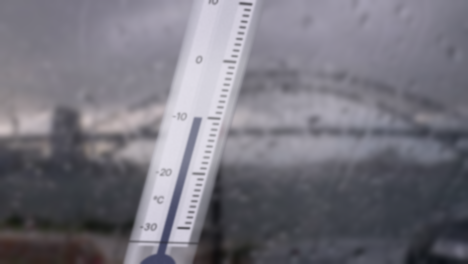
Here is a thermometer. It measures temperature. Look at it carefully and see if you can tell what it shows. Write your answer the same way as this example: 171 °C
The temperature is -10 °C
